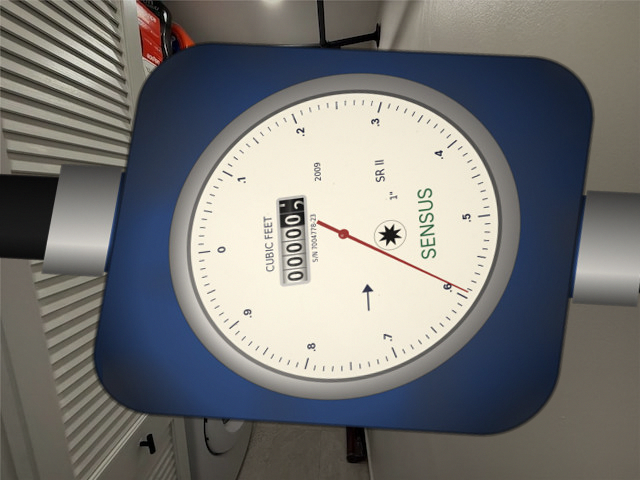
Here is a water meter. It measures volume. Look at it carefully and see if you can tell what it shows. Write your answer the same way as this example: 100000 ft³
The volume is 1.59 ft³
